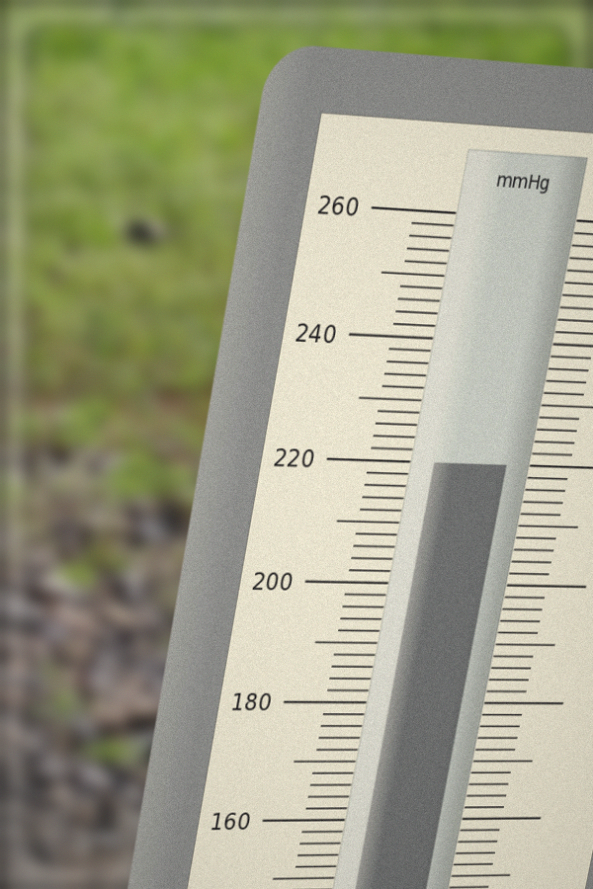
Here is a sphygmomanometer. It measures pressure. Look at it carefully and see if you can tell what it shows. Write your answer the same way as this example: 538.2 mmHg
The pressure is 220 mmHg
